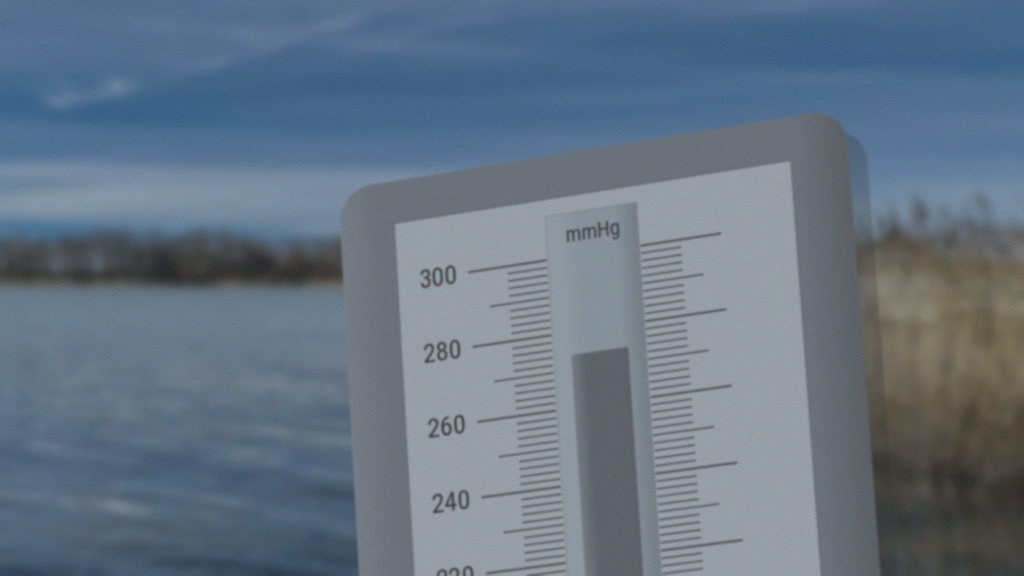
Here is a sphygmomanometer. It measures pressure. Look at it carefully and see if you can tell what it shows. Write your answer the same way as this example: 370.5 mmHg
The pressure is 274 mmHg
